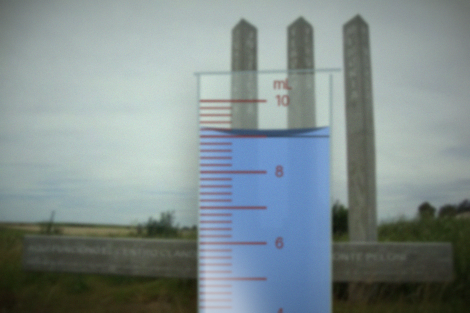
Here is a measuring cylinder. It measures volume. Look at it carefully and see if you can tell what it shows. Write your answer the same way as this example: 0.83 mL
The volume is 9 mL
